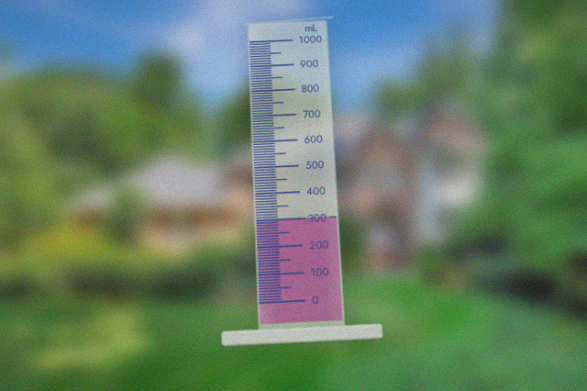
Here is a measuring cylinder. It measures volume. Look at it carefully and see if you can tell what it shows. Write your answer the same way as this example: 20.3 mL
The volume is 300 mL
